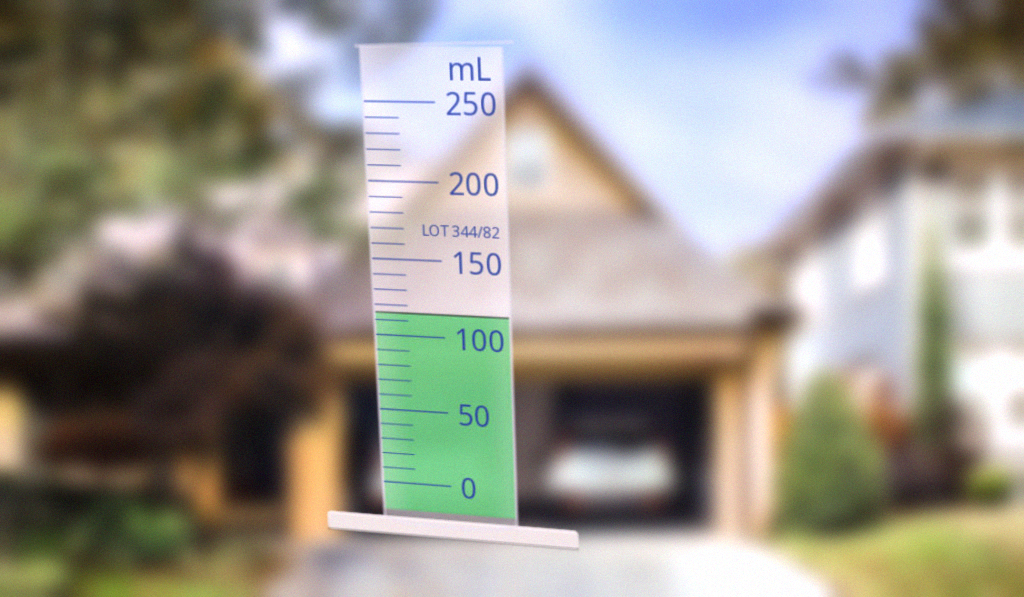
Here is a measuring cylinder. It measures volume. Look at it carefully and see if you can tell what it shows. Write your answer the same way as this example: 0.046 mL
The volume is 115 mL
